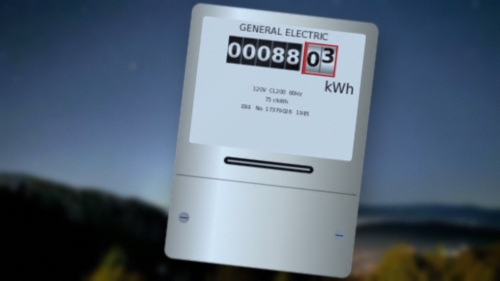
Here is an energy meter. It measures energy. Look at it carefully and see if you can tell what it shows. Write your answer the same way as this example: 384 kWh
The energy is 88.03 kWh
